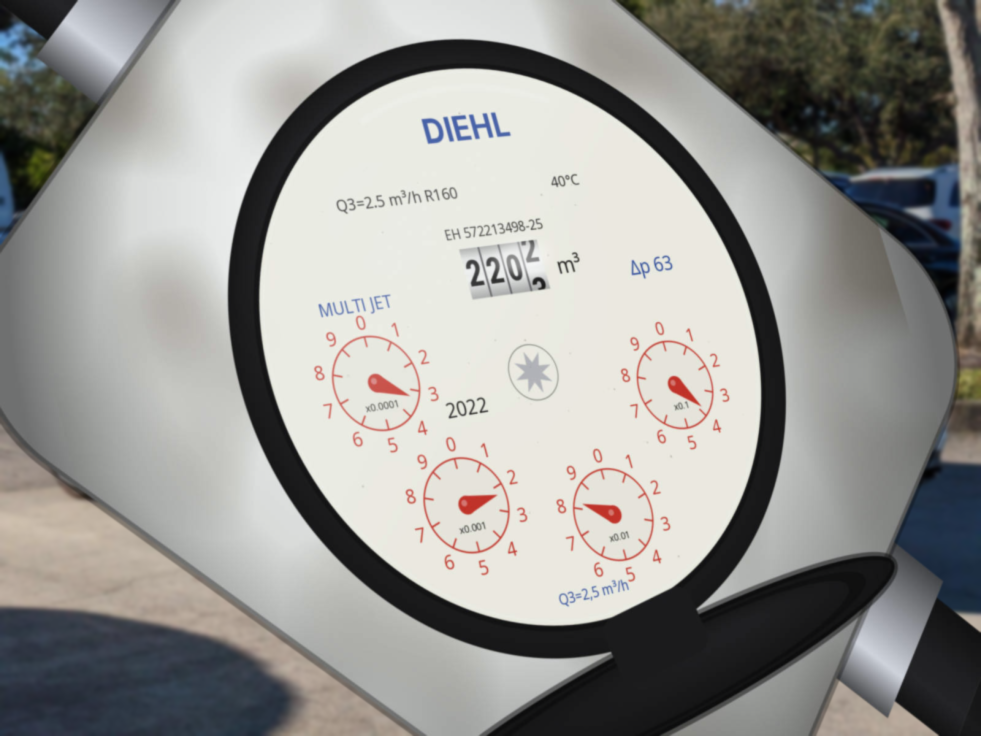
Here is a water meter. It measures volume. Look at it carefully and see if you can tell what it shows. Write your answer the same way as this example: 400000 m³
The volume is 2202.3823 m³
